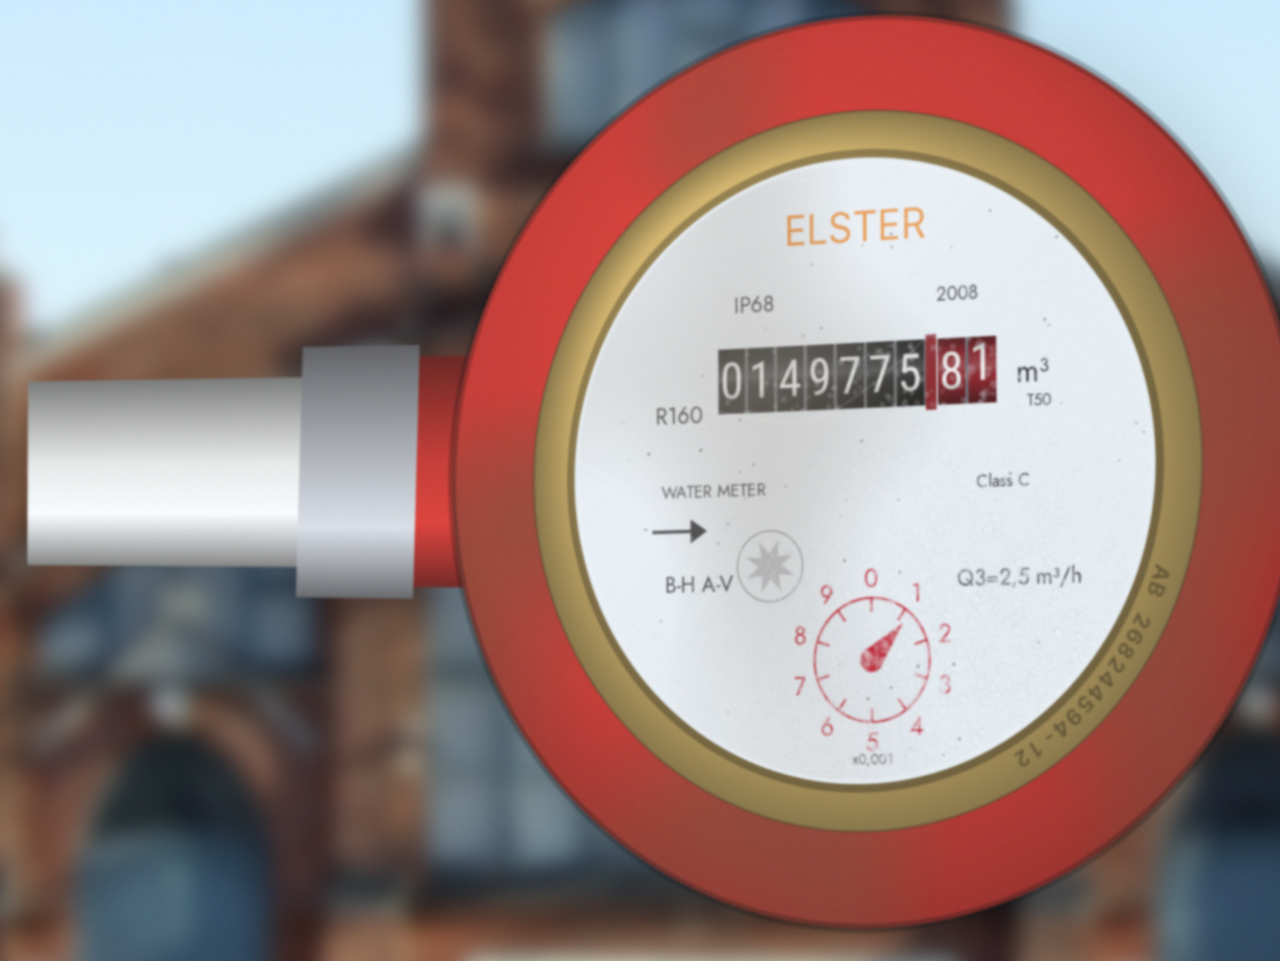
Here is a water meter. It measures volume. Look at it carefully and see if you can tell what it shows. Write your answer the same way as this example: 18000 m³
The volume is 149775.811 m³
